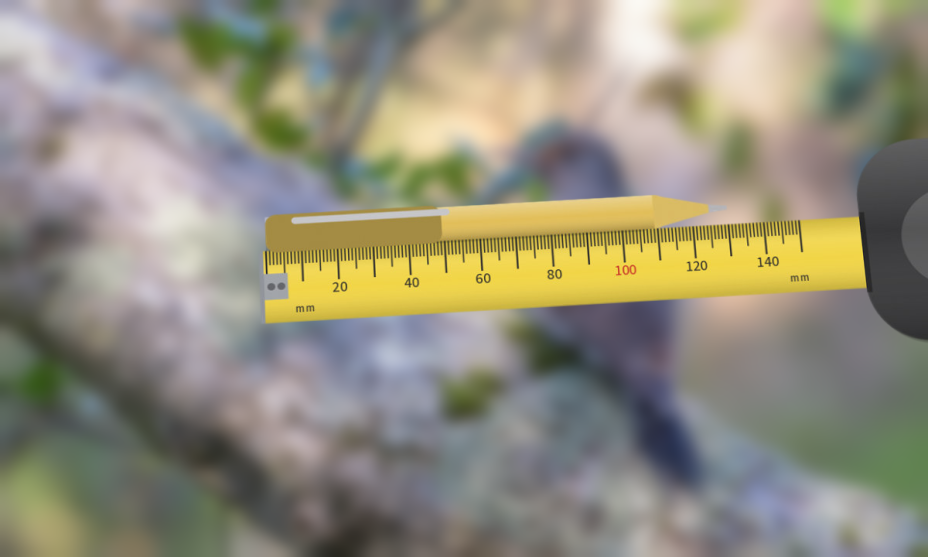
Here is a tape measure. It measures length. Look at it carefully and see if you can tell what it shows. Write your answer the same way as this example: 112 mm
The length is 130 mm
